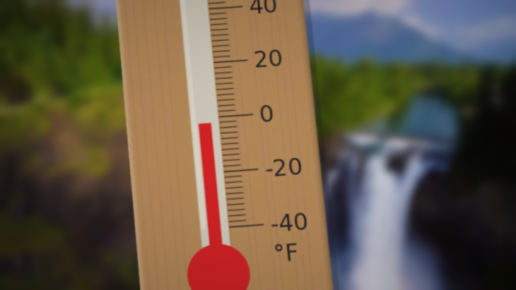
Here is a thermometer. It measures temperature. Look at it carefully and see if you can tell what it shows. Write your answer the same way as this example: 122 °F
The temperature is -2 °F
